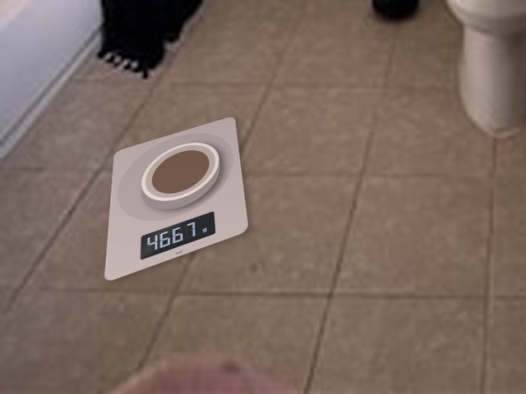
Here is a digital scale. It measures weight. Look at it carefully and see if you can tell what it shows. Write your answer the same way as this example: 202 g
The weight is 4667 g
